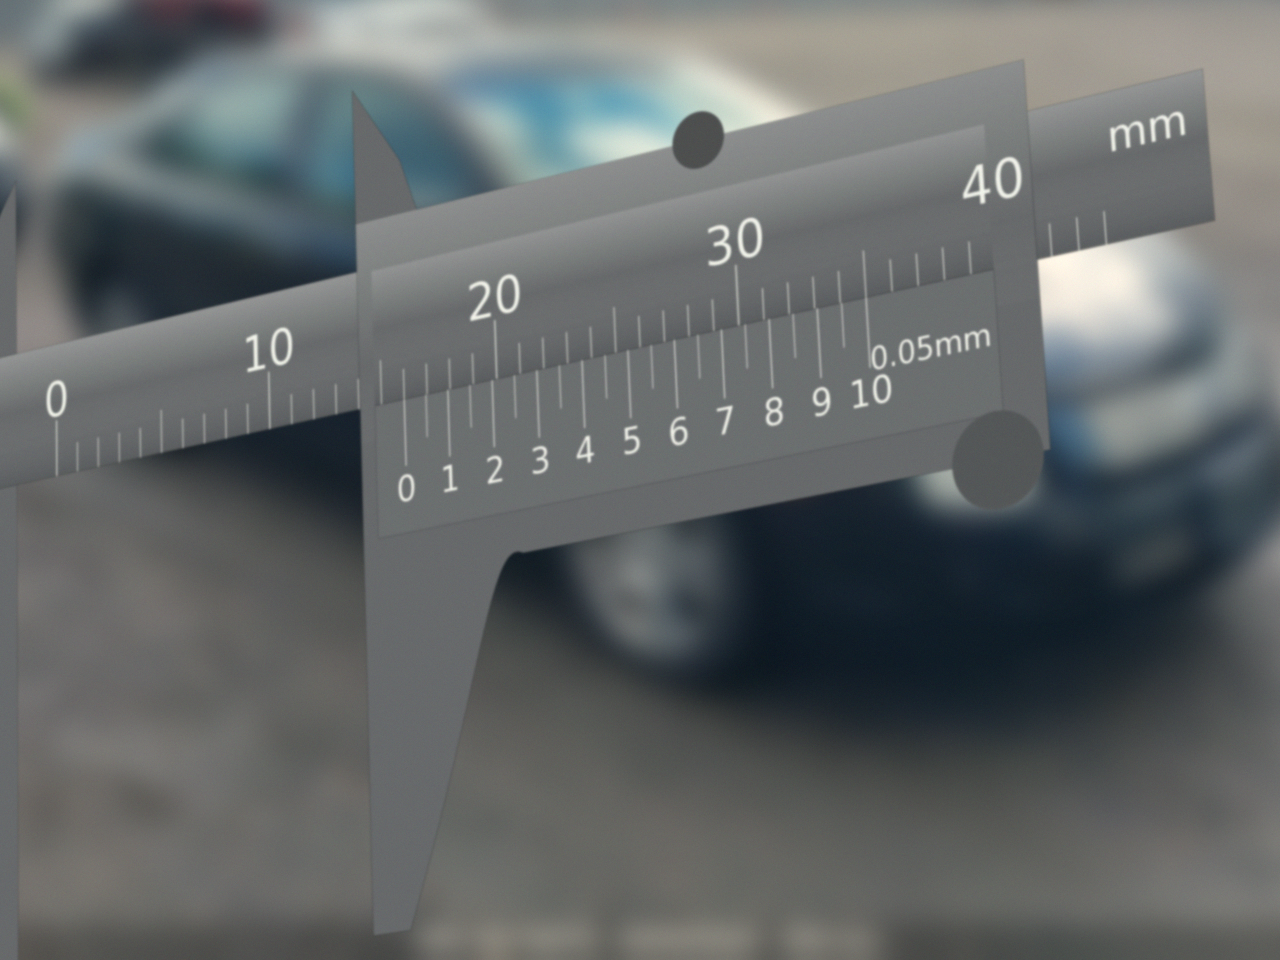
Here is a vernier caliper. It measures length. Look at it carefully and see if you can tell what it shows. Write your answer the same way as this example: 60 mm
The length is 16.0 mm
